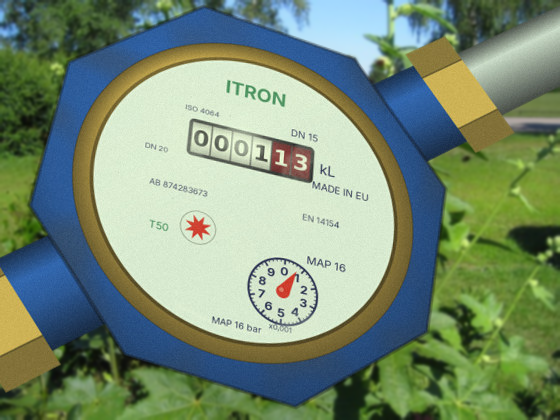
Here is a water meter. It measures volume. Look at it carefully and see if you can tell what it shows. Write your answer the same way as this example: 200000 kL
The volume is 1.130 kL
